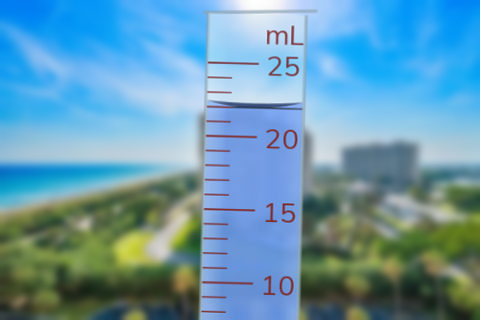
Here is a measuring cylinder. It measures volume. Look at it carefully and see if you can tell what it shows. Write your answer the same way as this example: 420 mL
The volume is 22 mL
